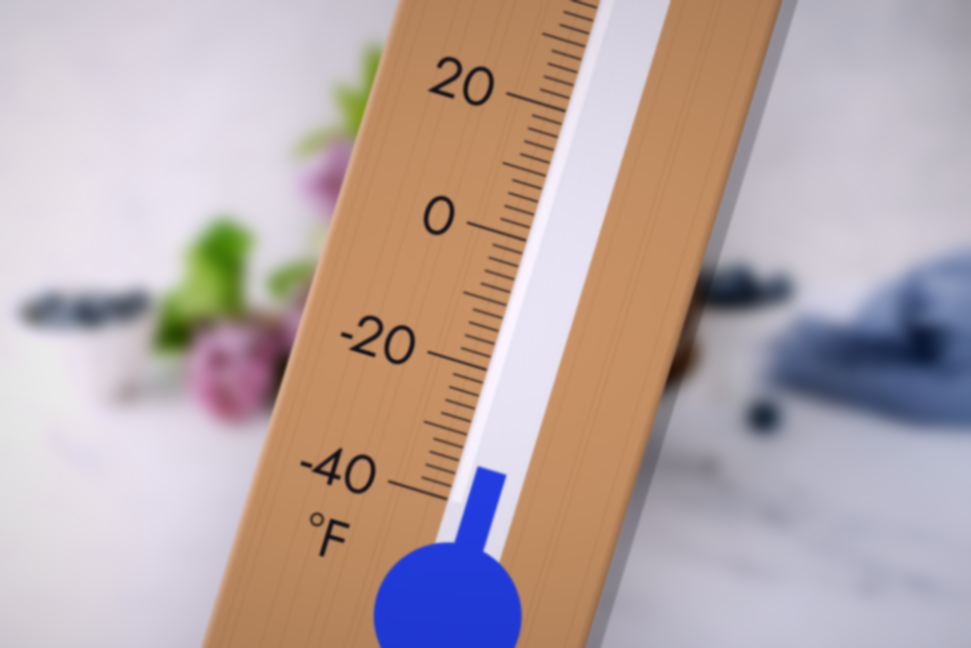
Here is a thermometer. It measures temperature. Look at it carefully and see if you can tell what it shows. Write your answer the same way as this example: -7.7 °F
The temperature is -34 °F
